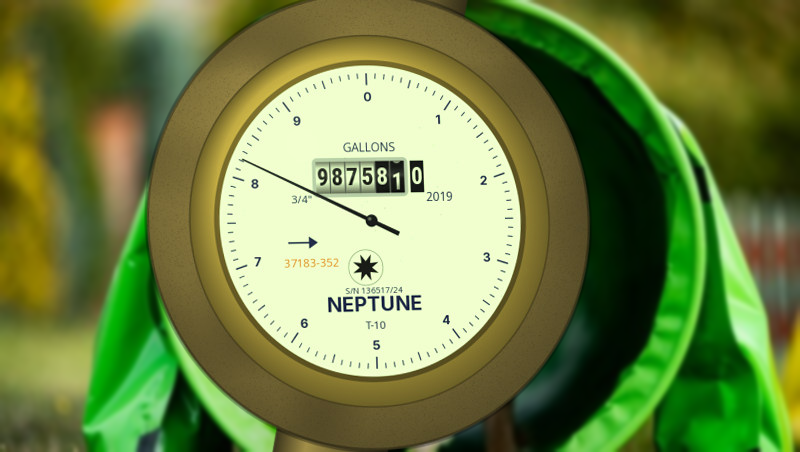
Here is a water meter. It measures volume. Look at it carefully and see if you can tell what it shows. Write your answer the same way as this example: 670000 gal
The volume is 9875808.2 gal
